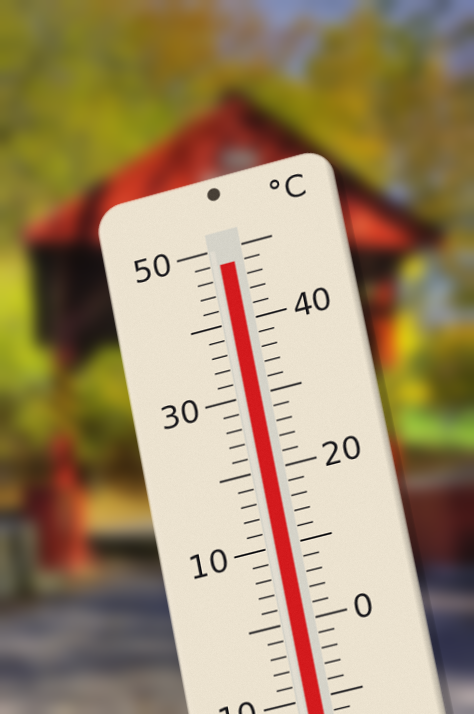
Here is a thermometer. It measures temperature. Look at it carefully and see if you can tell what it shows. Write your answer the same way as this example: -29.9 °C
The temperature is 48 °C
